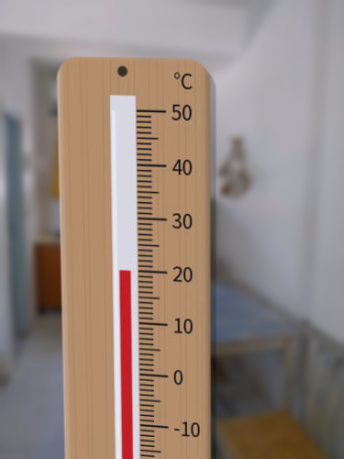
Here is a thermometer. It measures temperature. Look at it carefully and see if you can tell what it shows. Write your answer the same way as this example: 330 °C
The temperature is 20 °C
